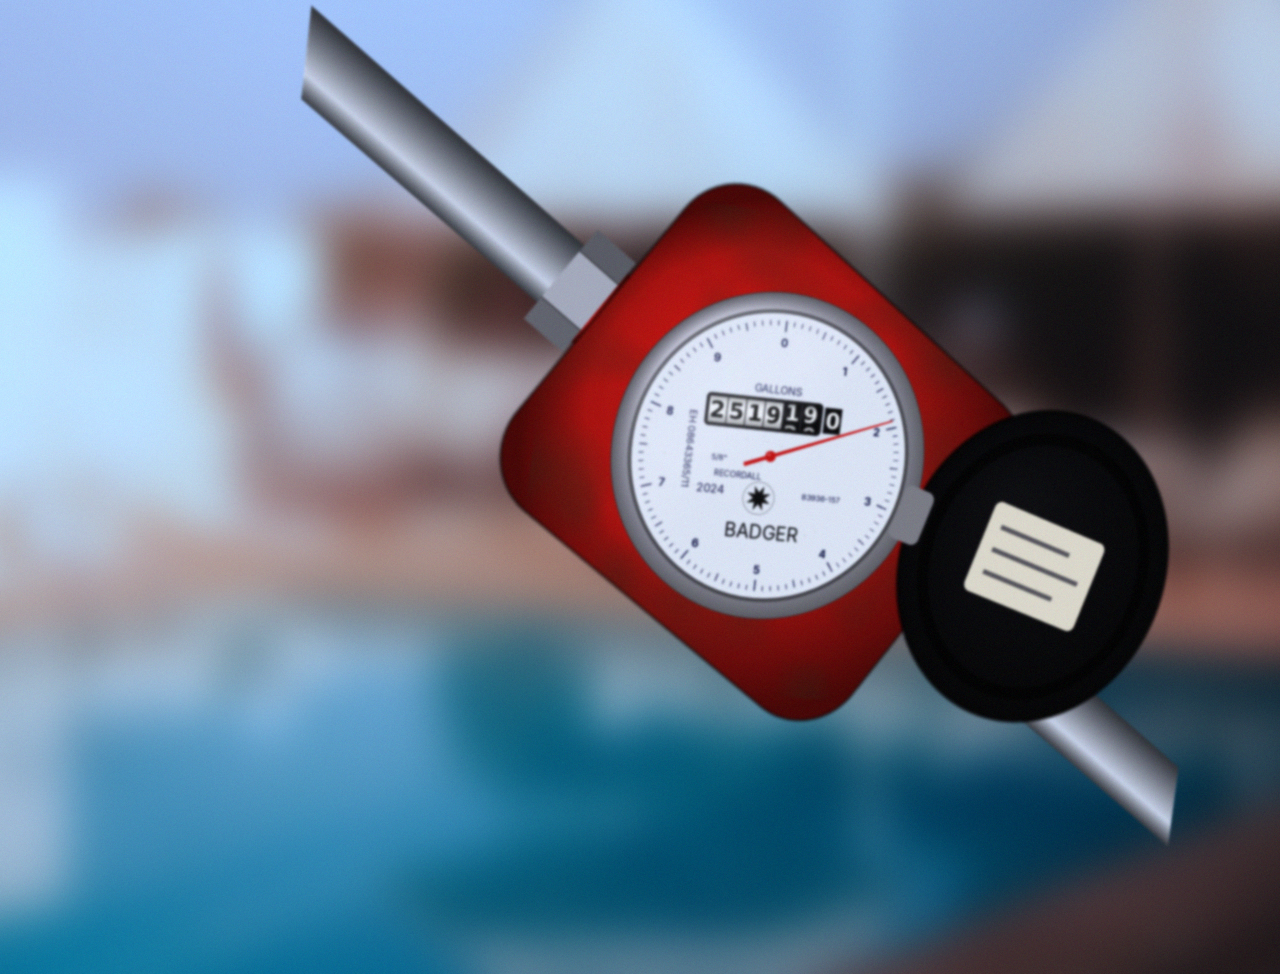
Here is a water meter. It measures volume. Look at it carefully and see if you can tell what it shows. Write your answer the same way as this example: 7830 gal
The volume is 2519191.9 gal
